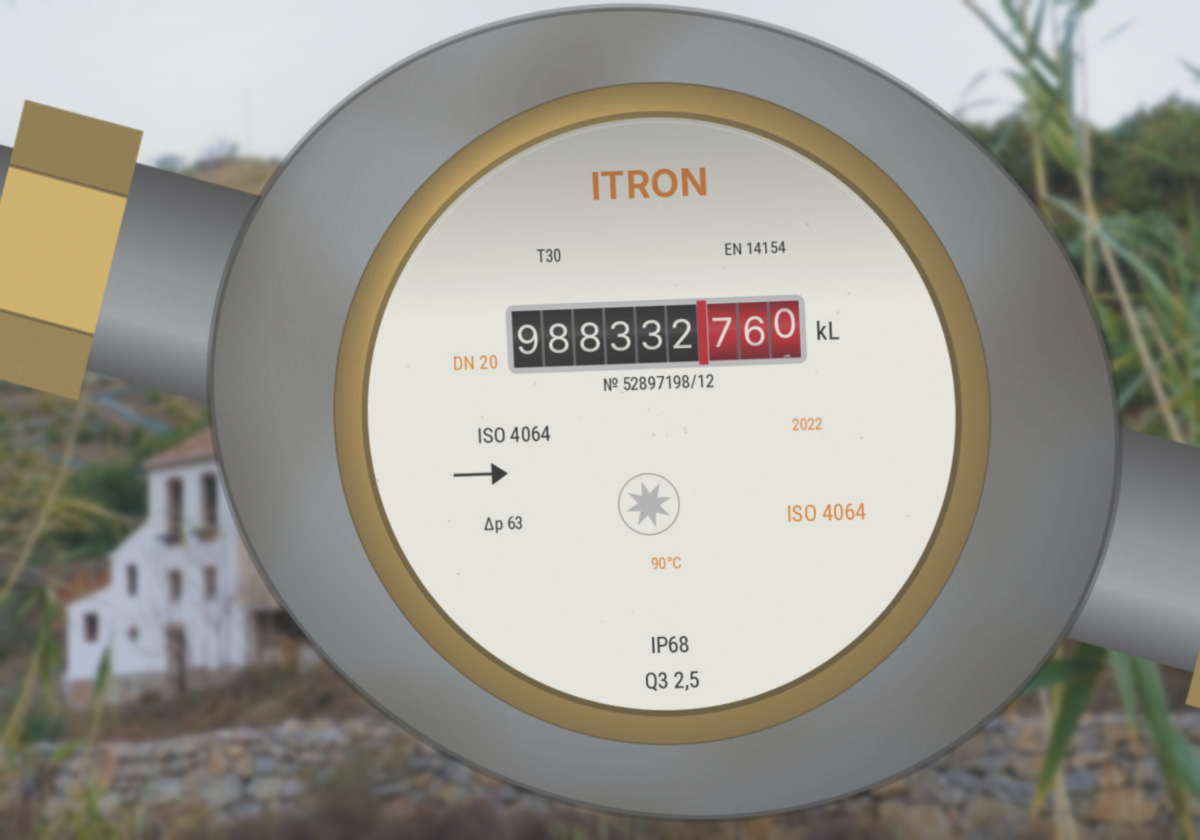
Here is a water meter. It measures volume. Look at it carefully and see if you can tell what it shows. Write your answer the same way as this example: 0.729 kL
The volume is 988332.760 kL
